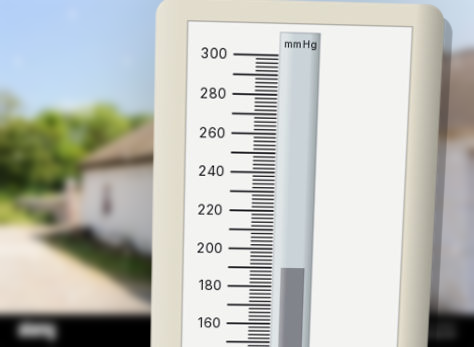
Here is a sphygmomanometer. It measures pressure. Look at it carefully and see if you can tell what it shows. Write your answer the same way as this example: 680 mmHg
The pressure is 190 mmHg
